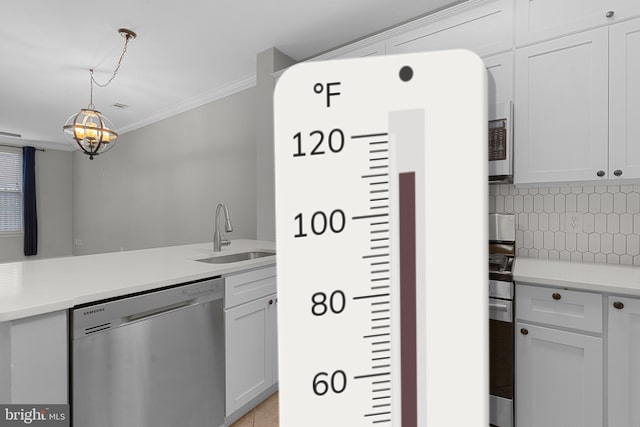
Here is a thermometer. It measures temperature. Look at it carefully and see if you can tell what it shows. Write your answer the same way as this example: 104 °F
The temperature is 110 °F
